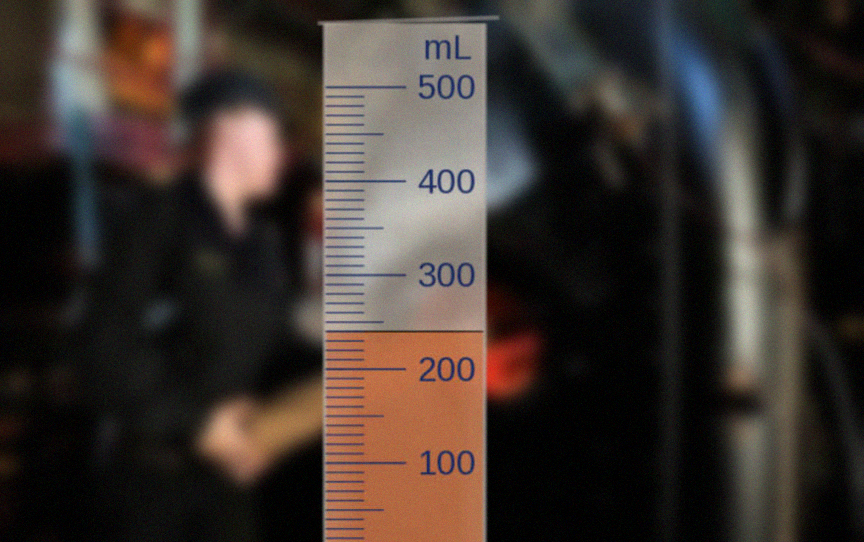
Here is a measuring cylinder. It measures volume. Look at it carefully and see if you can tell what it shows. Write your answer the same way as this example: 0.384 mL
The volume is 240 mL
